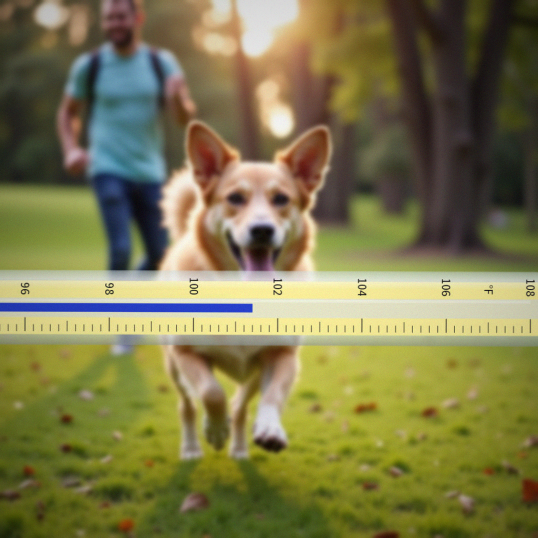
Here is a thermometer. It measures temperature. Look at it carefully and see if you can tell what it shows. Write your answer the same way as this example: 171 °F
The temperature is 101.4 °F
